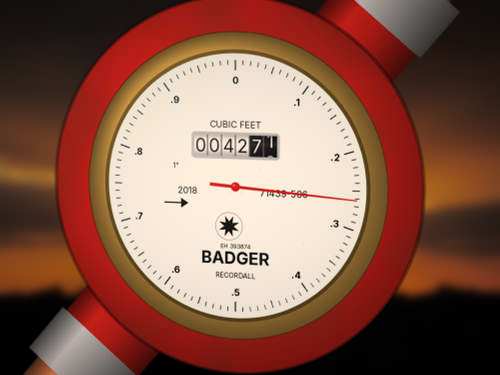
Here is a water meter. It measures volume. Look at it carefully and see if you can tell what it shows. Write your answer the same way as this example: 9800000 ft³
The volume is 4271.26 ft³
